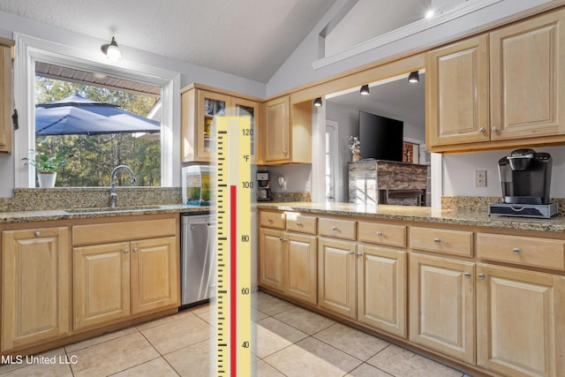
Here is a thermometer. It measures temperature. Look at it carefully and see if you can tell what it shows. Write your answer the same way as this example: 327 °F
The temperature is 100 °F
